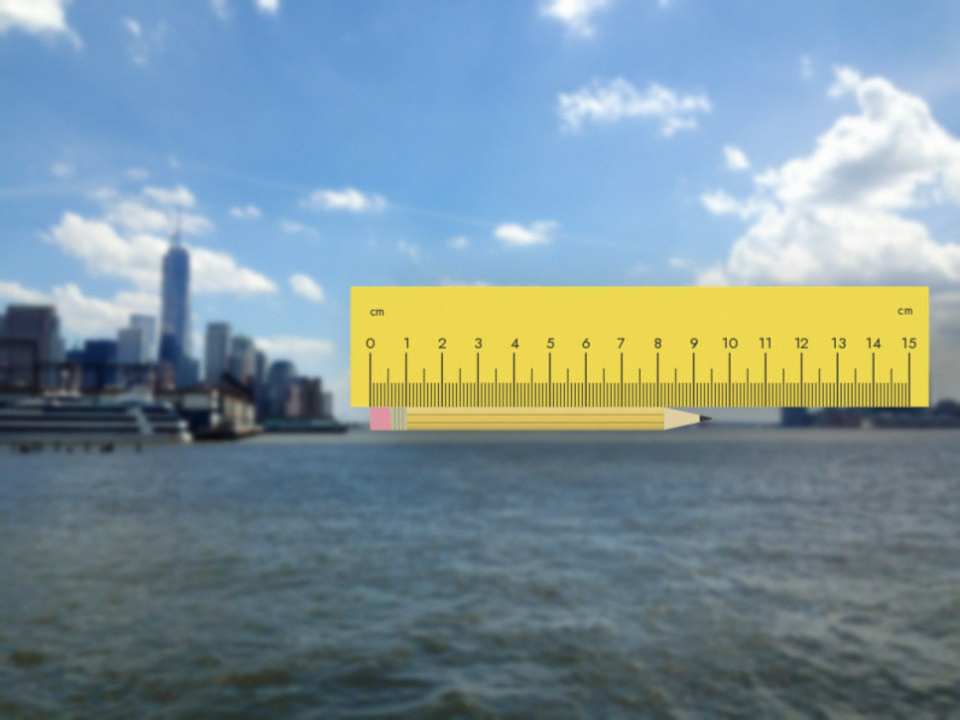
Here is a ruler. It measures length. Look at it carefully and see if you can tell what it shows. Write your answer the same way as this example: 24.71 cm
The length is 9.5 cm
